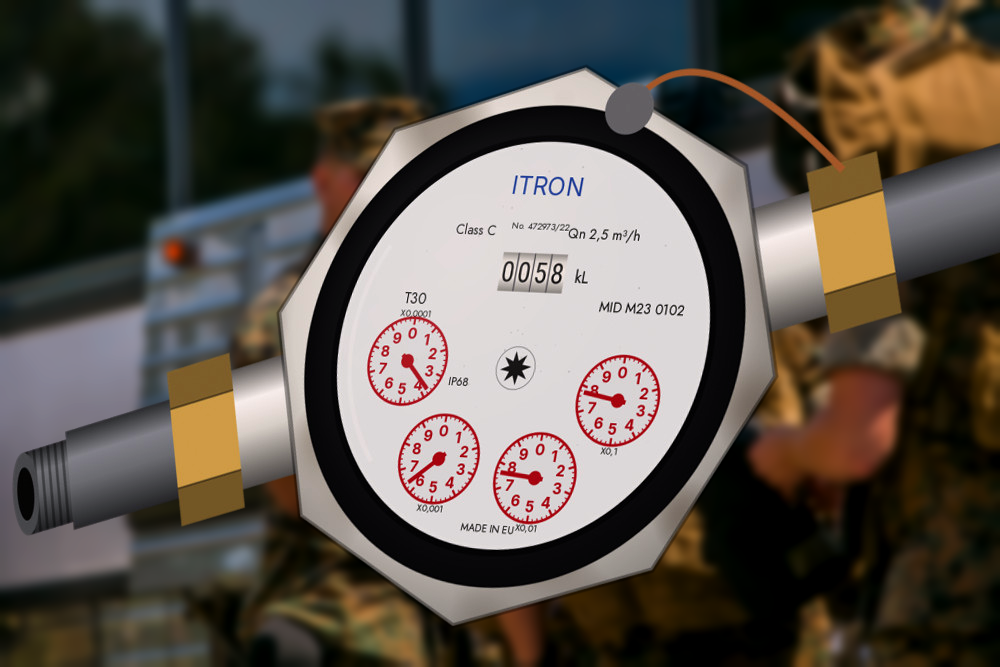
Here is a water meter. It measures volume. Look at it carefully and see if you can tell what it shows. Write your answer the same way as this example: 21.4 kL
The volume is 58.7763 kL
